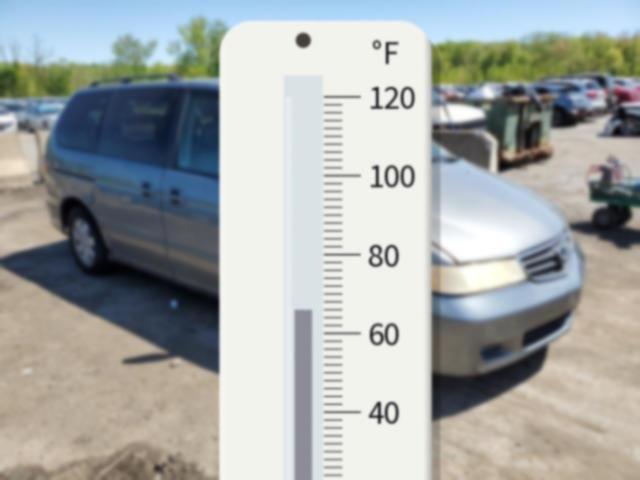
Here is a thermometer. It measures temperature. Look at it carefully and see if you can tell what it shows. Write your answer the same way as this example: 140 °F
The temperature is 66 °F
